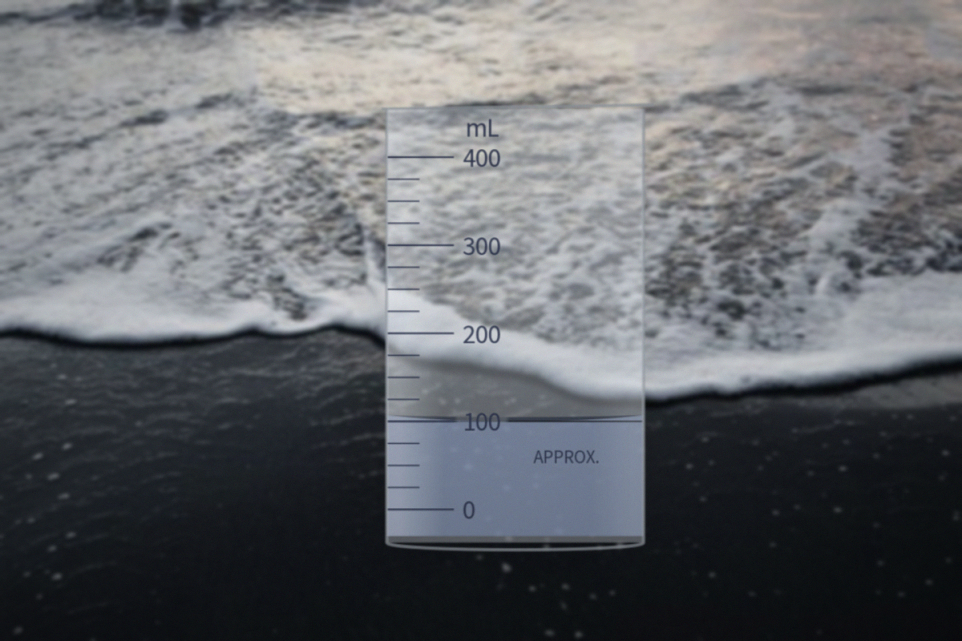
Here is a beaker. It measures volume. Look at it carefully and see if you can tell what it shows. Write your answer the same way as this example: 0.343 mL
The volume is 100 mL
